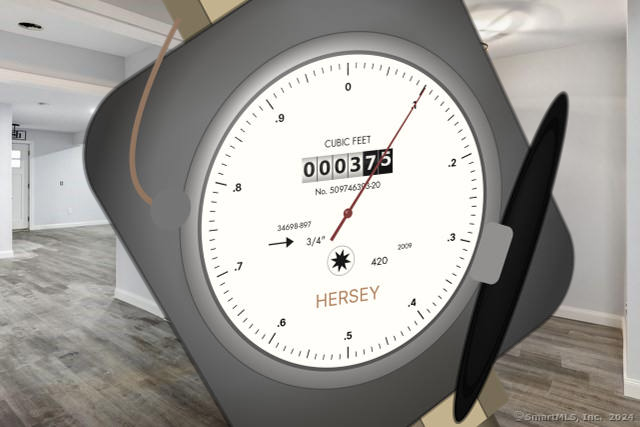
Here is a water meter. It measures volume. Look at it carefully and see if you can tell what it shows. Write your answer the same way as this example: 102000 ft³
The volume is 375.10 ft³
